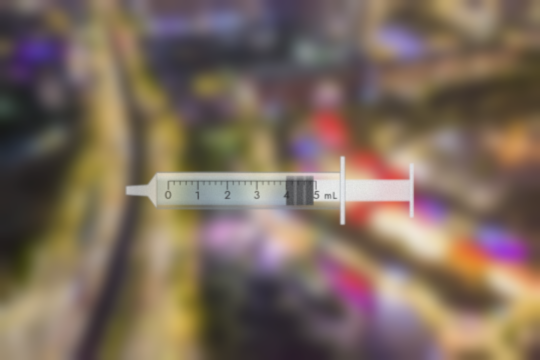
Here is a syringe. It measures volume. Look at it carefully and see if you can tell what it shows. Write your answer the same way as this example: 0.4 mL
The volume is 4 mL
